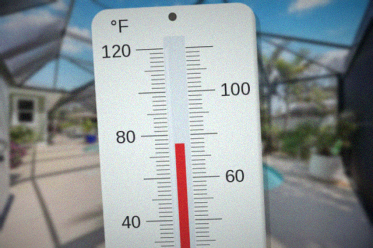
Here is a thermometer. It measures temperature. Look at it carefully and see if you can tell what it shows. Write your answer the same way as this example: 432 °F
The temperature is 76 °F
